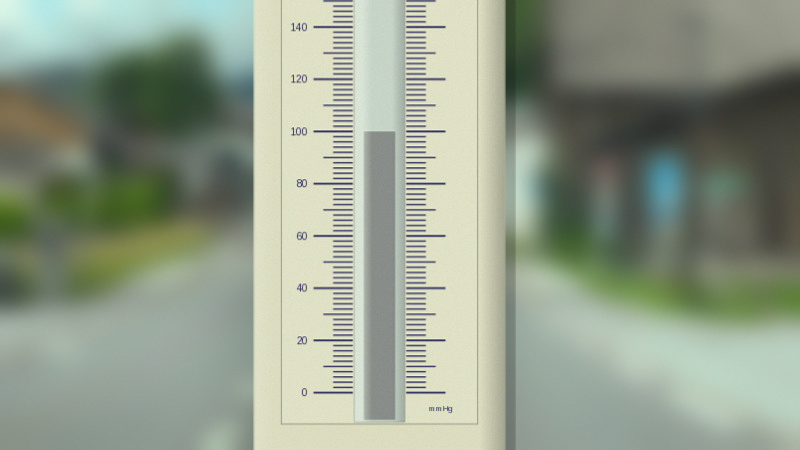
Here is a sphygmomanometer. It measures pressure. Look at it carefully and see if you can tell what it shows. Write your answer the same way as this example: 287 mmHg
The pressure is 100 mmHg
